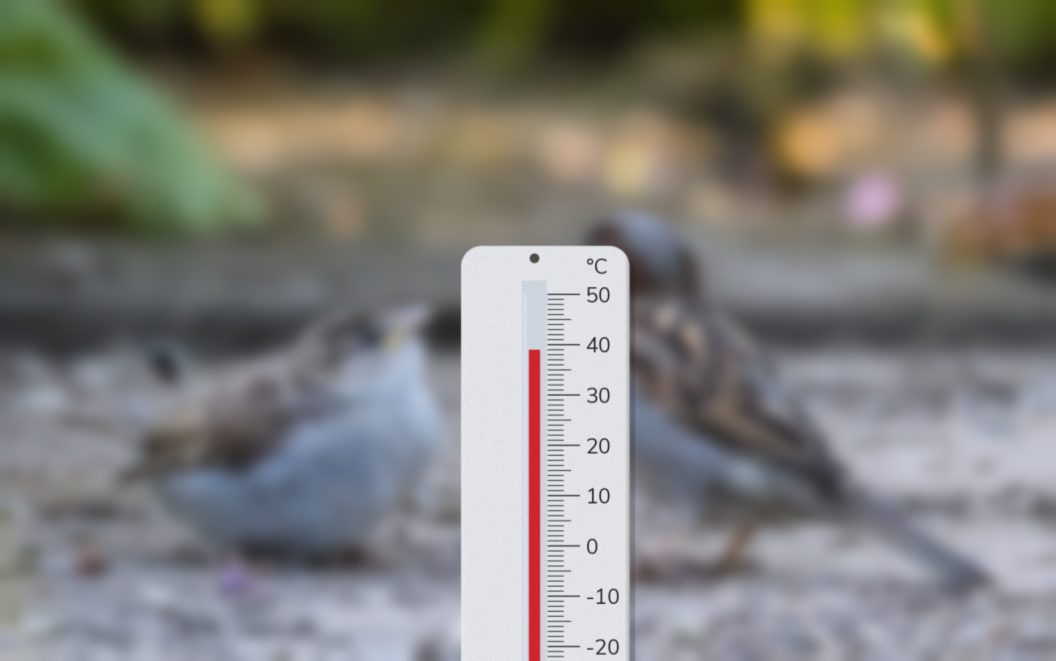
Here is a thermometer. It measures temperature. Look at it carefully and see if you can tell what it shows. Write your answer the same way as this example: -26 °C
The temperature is 39 °C
